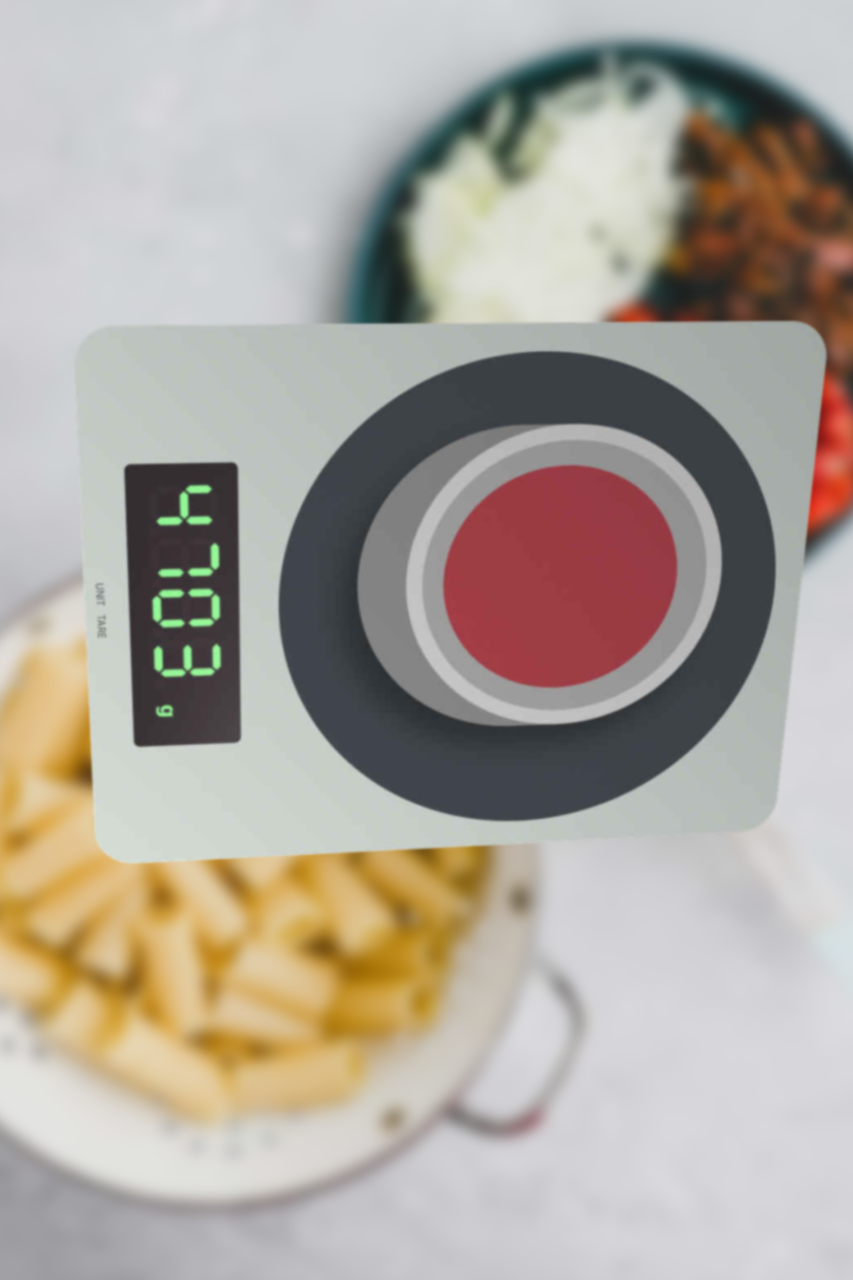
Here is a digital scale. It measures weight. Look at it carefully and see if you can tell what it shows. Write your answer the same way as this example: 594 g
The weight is 4703 g
